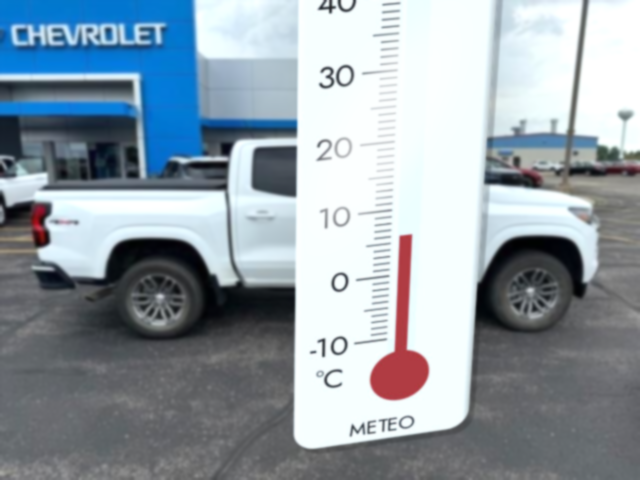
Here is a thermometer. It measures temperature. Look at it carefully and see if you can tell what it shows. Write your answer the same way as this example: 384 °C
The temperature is 6 °C
